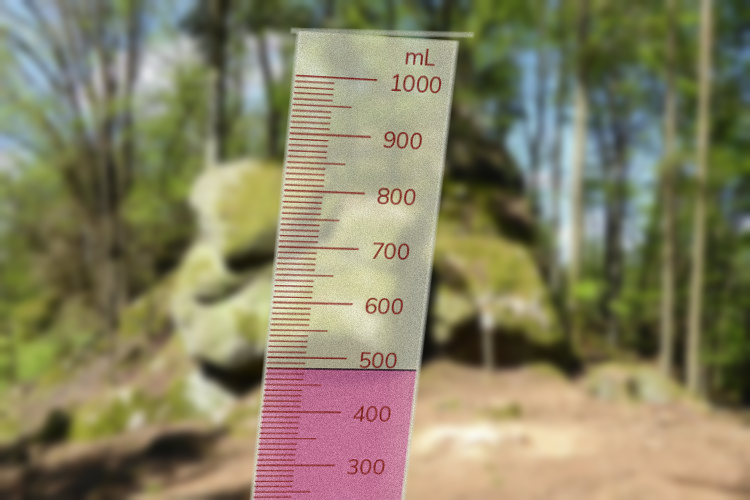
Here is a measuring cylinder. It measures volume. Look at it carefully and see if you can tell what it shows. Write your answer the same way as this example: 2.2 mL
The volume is 480 mL
